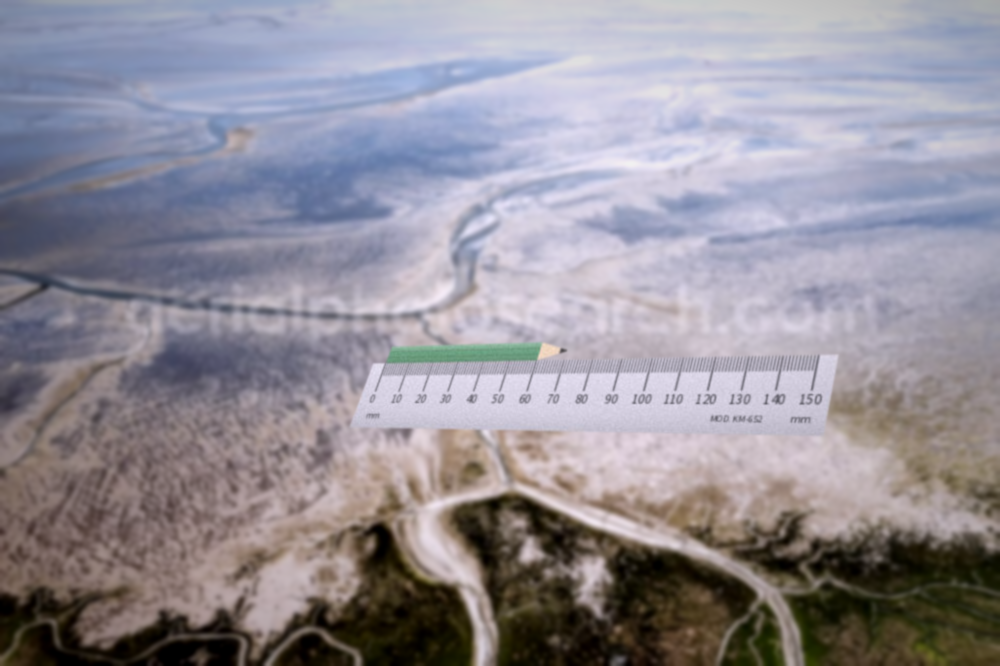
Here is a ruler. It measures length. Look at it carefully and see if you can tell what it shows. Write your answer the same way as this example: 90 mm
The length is 70 mm
